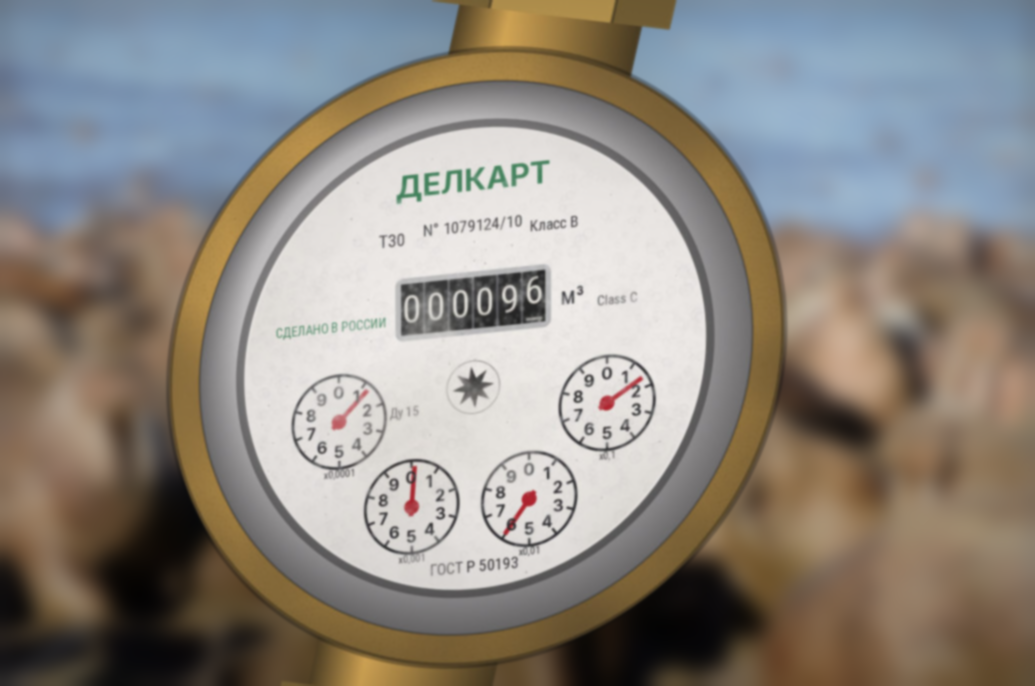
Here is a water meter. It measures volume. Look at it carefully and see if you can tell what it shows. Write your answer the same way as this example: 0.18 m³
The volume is 96.1601 m³
